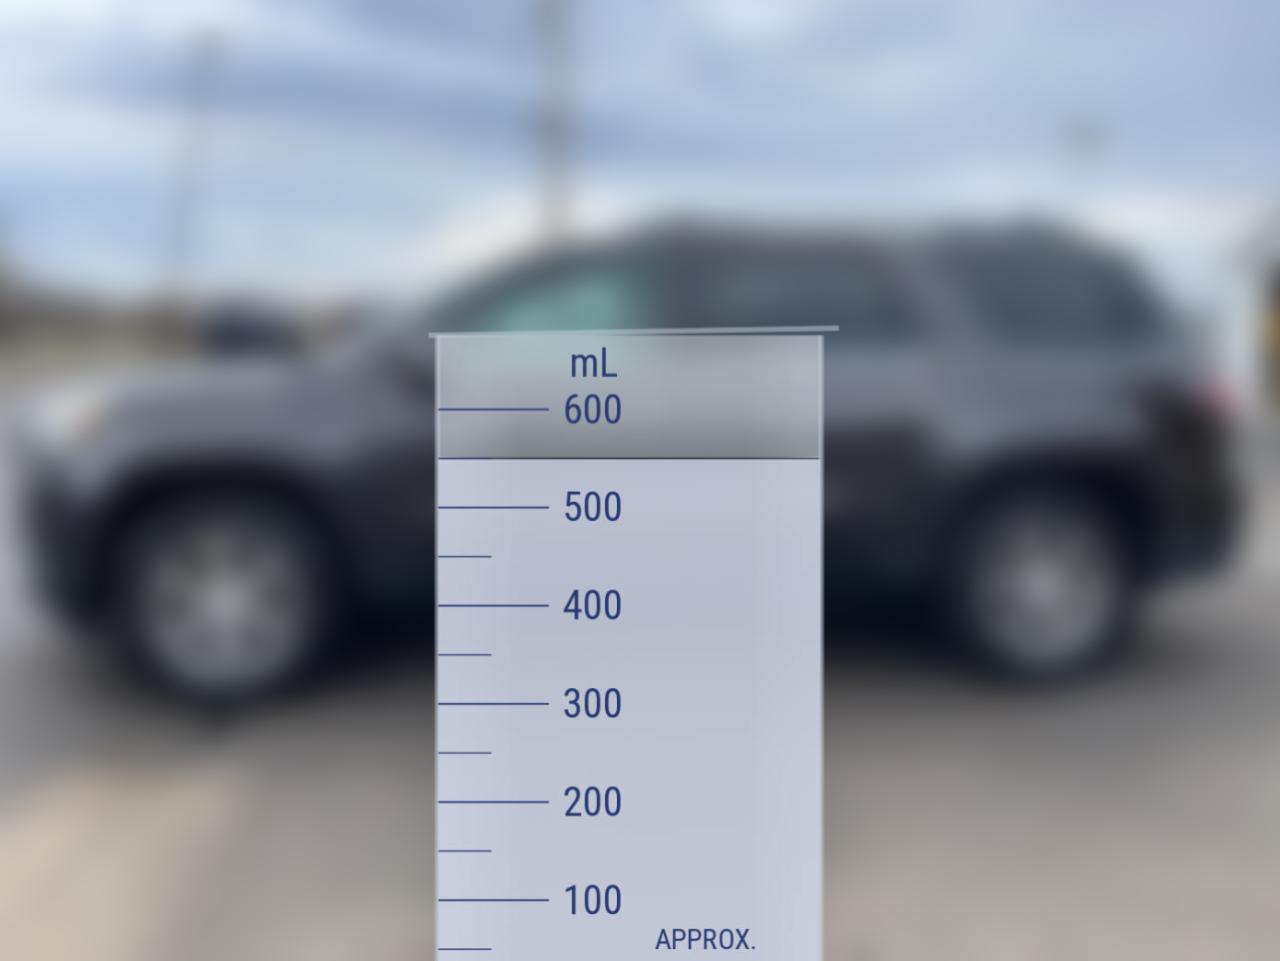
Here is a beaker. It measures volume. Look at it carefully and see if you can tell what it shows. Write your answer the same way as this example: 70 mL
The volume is 550 mL
